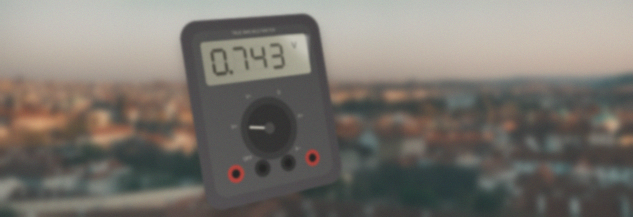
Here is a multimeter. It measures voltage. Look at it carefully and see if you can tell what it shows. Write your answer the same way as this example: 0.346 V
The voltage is 0.743 V
